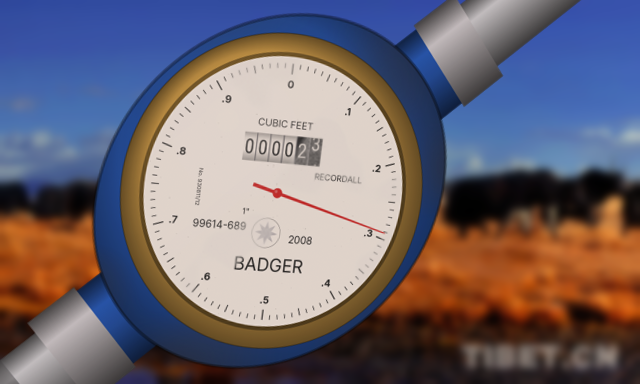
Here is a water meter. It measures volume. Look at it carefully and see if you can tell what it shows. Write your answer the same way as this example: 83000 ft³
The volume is 23.29 ft³
